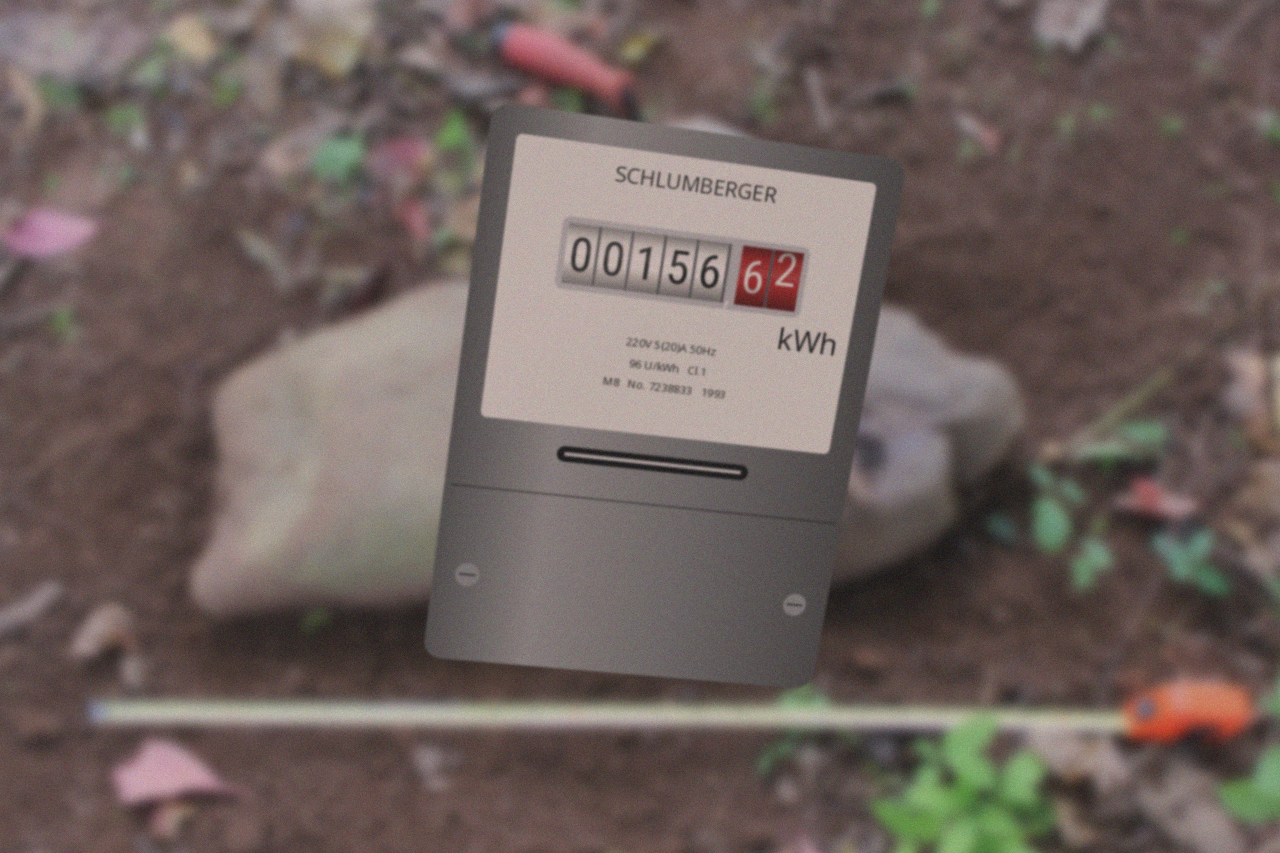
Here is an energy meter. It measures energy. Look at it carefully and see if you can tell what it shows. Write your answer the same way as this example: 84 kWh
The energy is 156.62 kWh
